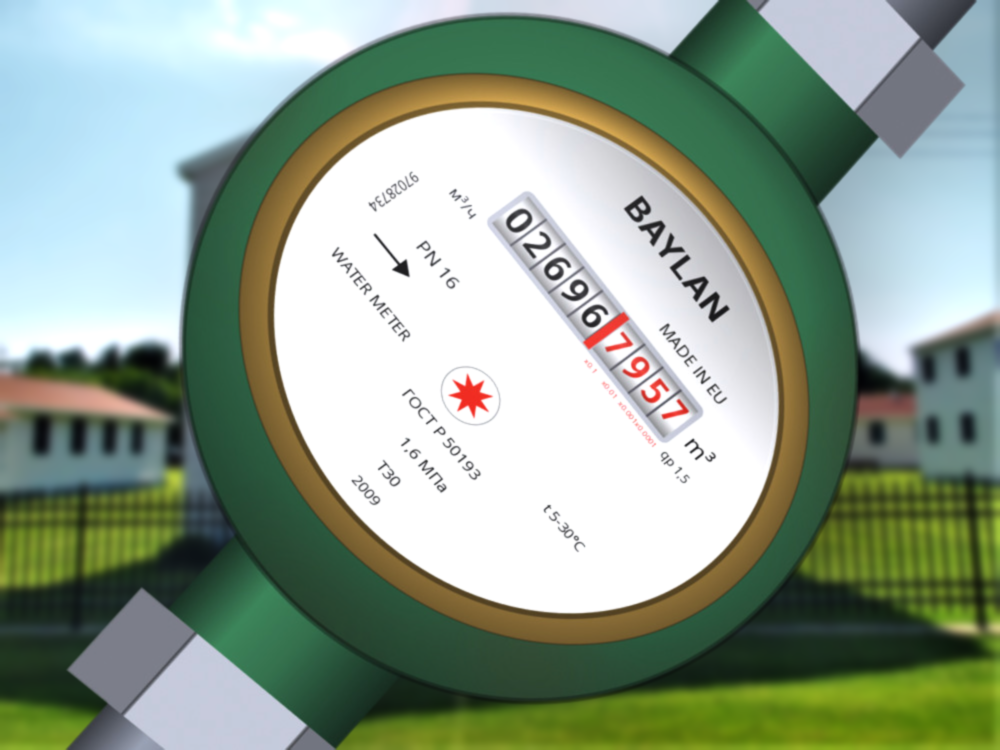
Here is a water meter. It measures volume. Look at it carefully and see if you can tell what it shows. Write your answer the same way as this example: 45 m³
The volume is 2696.7957 m³
